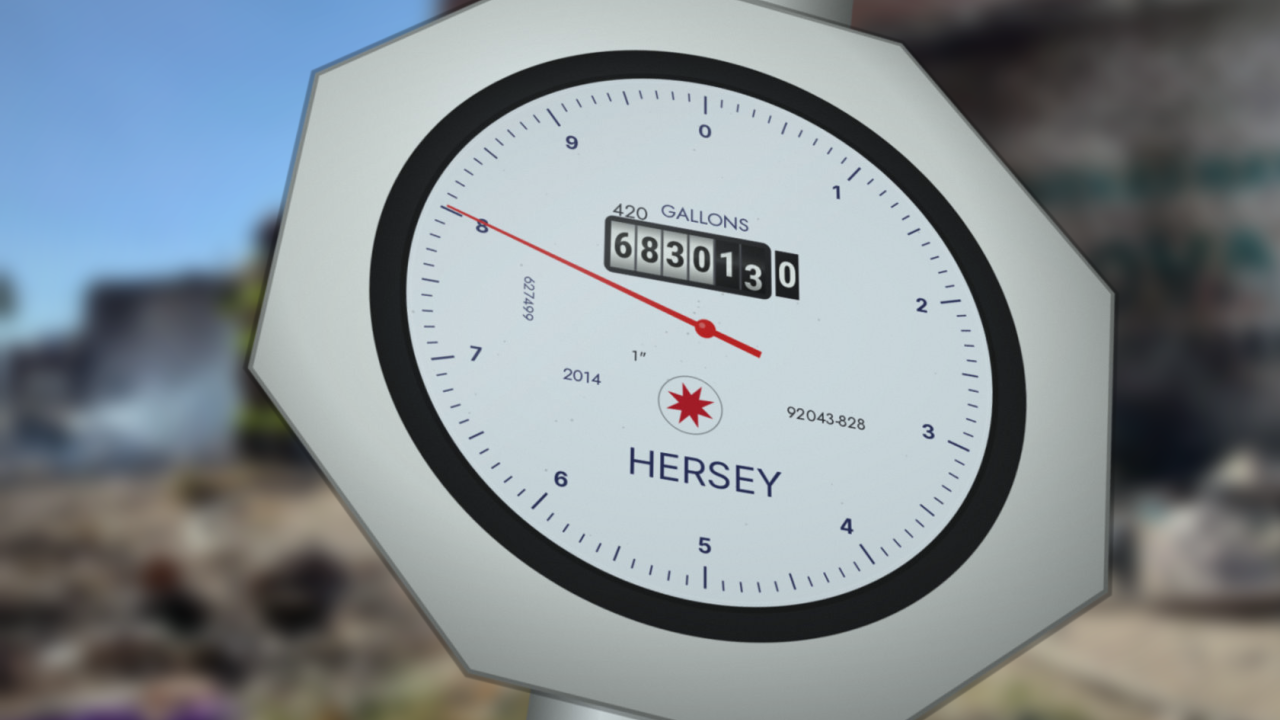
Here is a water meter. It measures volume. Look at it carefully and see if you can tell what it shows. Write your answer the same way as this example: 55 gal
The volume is 6830128.0 gal
